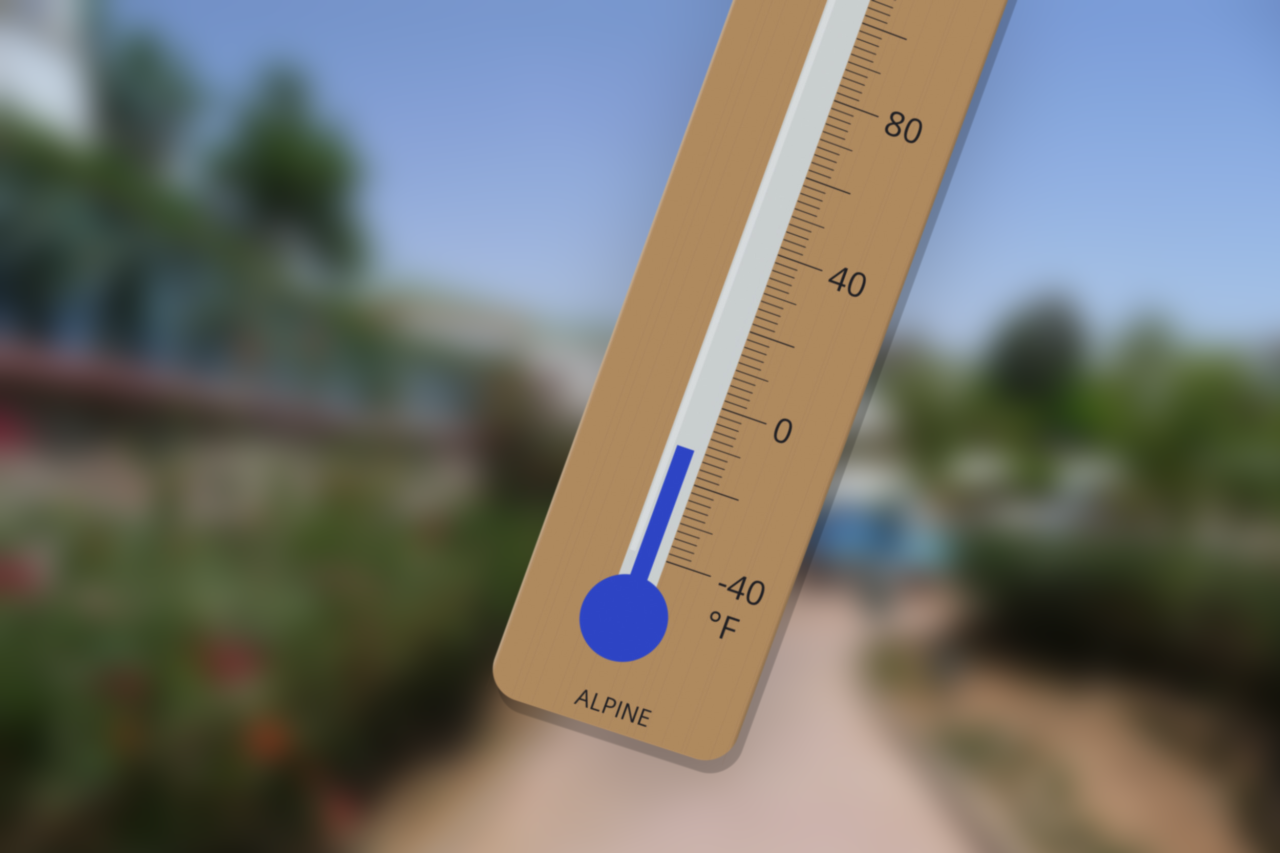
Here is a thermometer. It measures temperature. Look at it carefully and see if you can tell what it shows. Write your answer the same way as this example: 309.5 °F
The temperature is -12 °F
